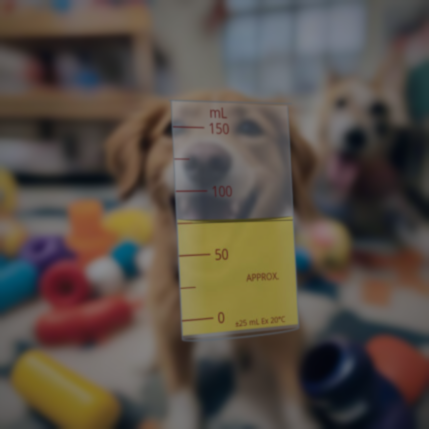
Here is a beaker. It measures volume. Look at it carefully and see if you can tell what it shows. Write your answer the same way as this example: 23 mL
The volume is 75 mL
